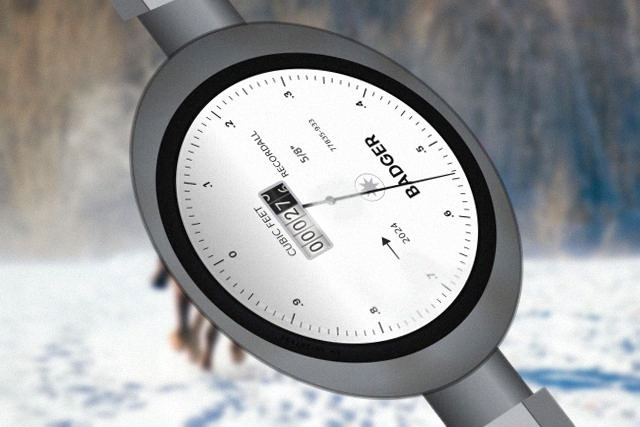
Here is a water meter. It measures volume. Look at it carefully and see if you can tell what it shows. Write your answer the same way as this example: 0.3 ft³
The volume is 275.54 ft³
